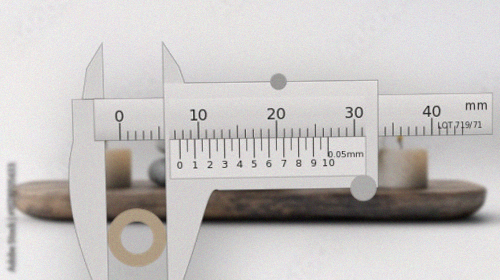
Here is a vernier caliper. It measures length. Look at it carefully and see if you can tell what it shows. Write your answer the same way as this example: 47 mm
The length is 7.6 mm
